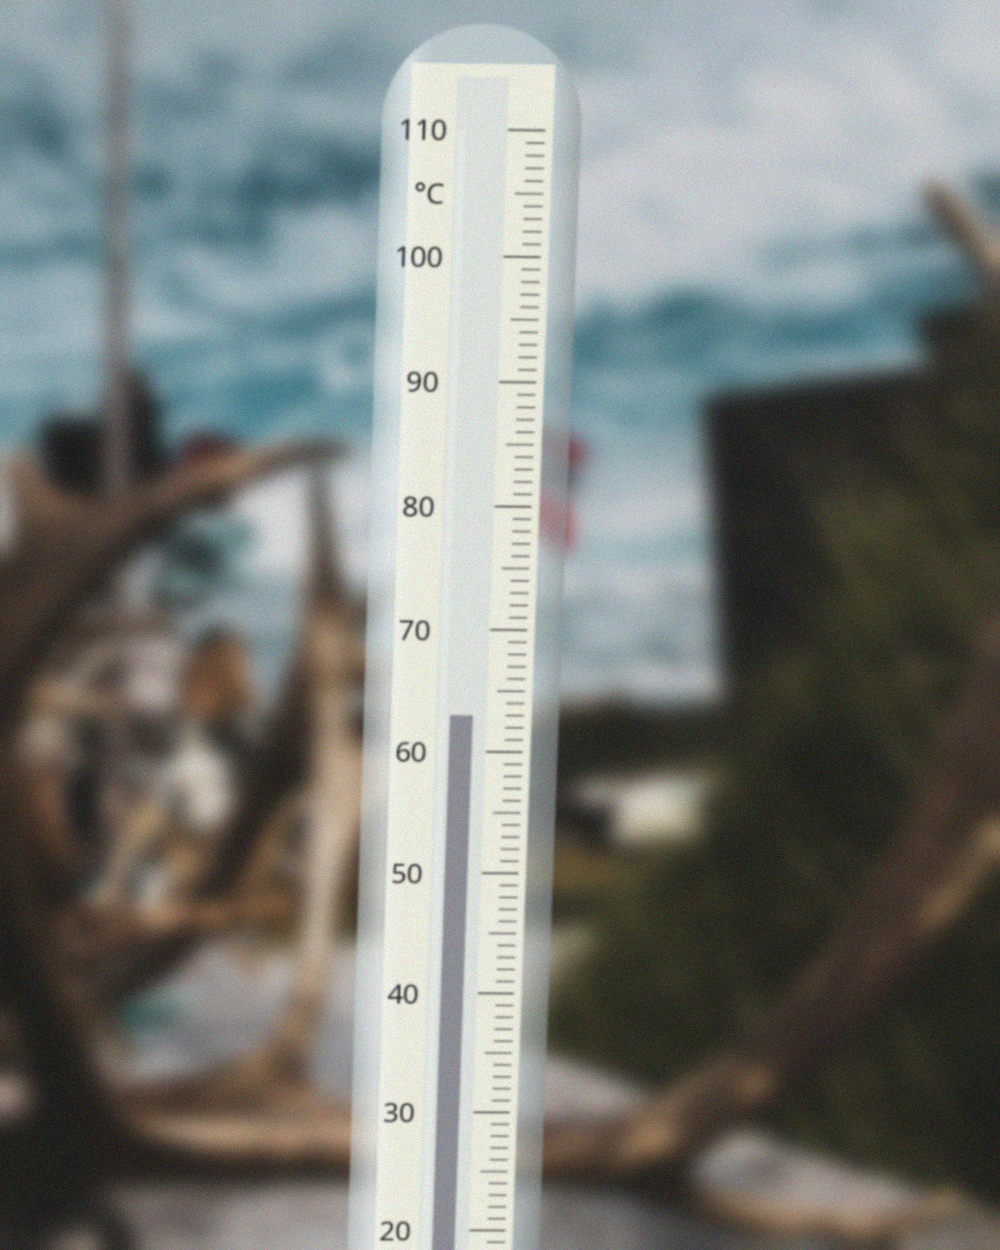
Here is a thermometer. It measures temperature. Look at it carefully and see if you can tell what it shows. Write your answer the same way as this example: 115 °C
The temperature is 63 °C
